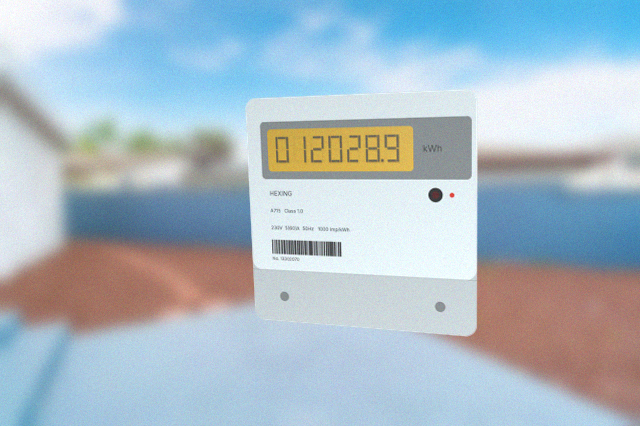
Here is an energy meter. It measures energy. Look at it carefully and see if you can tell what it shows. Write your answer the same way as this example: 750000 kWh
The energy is 12028.9 kWh
